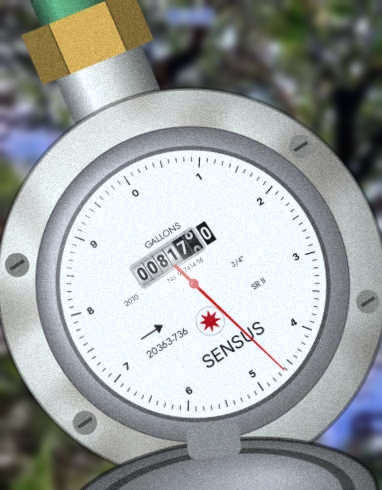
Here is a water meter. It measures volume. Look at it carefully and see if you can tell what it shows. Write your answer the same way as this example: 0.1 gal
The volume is 81784.6 gal
